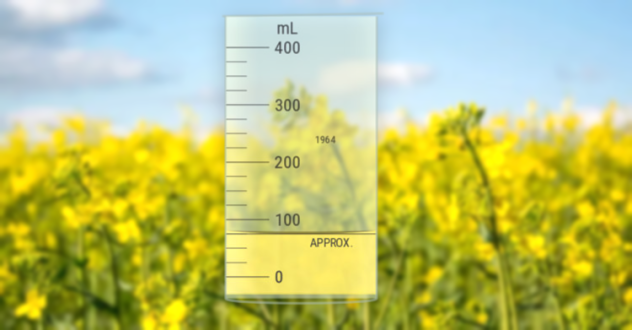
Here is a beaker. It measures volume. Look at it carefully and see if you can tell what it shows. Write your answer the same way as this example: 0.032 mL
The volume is 75 mL
